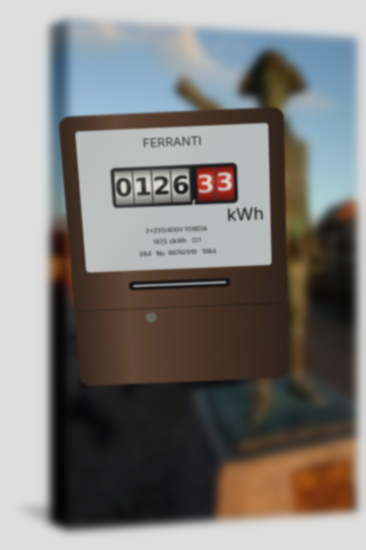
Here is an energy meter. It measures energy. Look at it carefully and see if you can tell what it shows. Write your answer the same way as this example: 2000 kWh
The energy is 126.33 kWh
